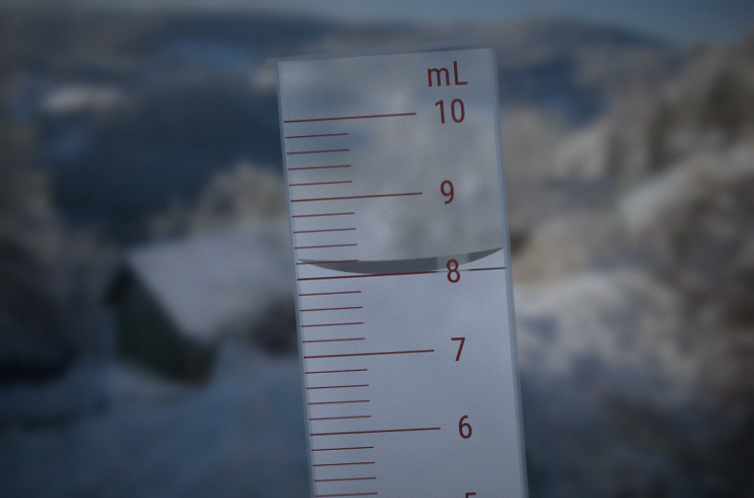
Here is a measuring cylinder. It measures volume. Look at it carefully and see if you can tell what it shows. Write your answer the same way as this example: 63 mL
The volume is 8 mL
